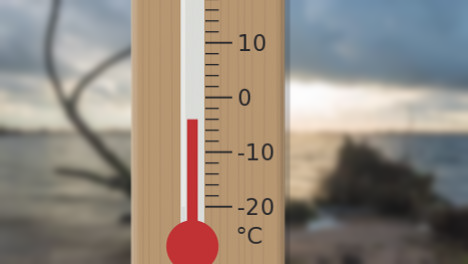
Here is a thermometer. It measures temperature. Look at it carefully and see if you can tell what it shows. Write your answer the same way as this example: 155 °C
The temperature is -4 °C
